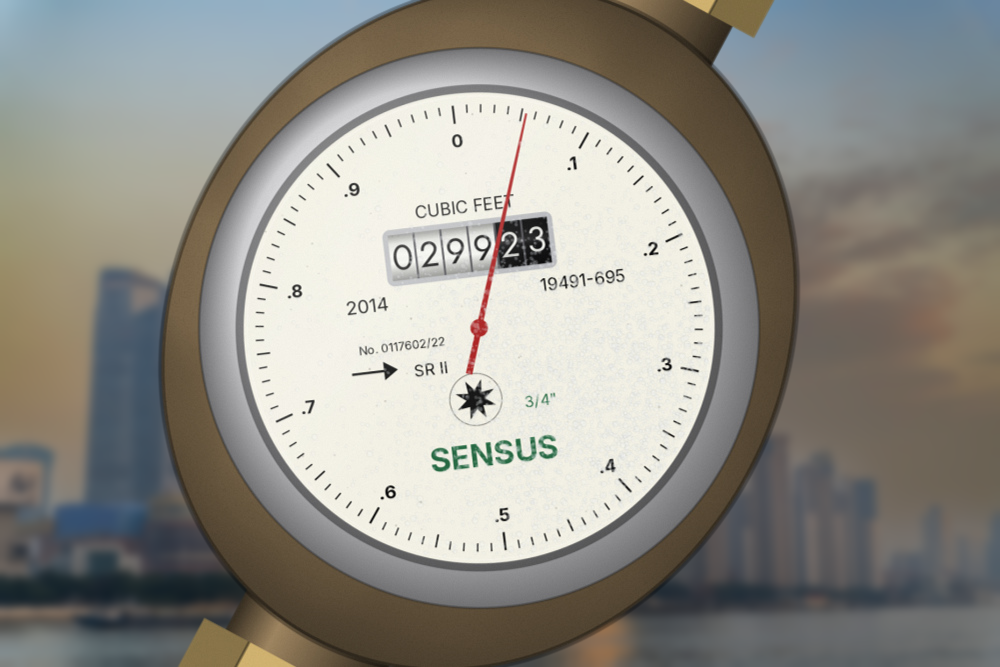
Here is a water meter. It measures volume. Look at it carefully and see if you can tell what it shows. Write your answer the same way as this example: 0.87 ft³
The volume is 29923.05 ft³
